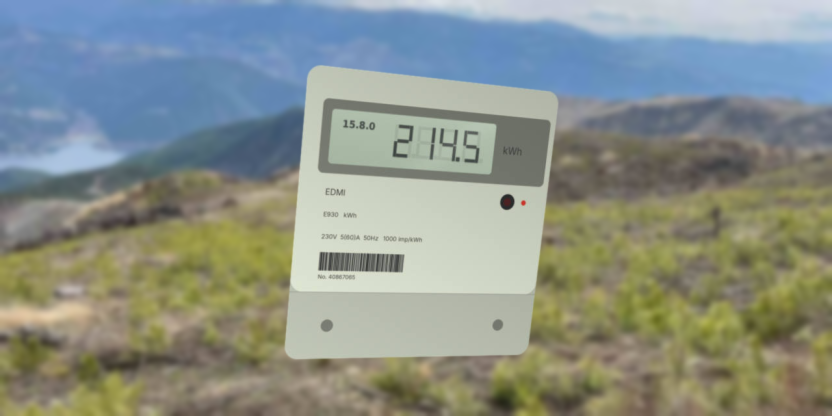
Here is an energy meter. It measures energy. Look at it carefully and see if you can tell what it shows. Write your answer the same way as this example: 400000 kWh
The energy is 214.5 kWh
